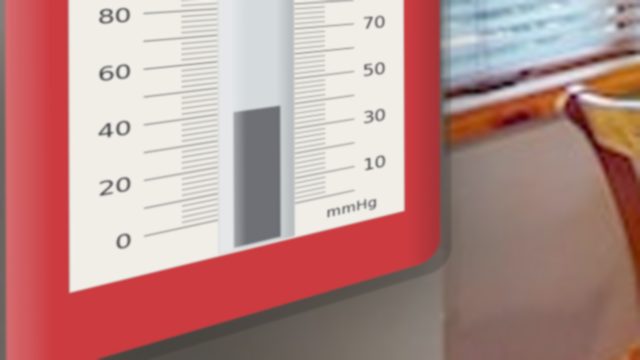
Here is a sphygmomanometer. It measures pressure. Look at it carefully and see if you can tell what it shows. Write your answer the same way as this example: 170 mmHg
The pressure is 40 mmHg
